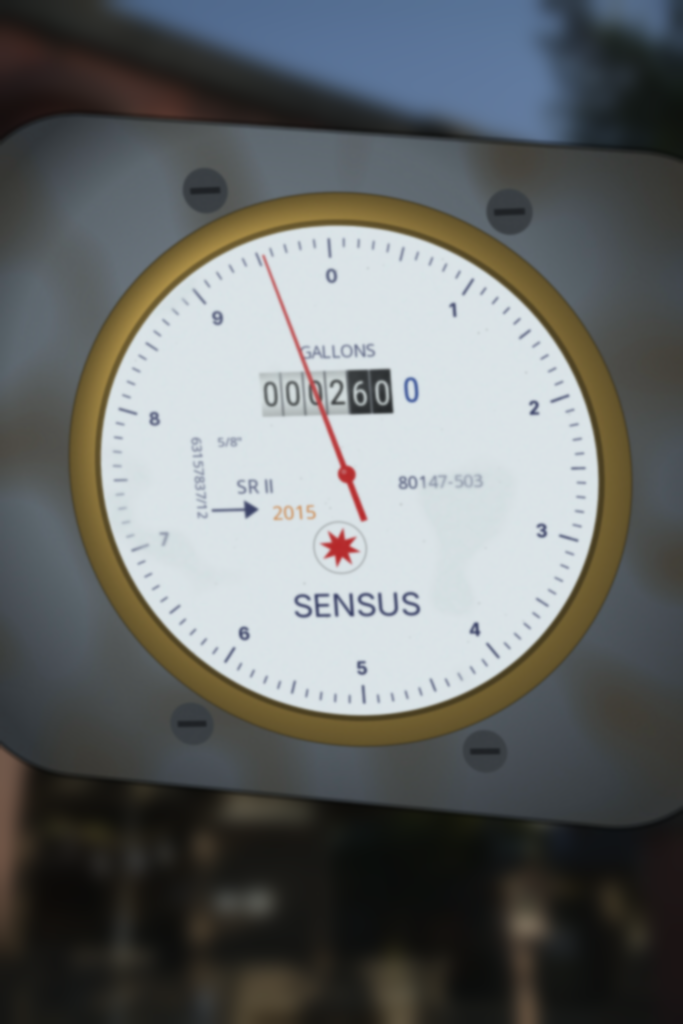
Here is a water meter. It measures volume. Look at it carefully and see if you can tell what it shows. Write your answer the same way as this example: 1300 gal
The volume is 2599.5 gal
